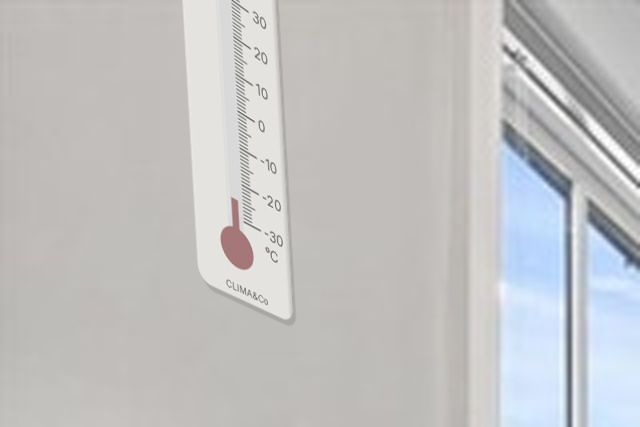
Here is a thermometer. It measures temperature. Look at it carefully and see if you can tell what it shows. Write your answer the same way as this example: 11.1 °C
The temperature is -25 °C
